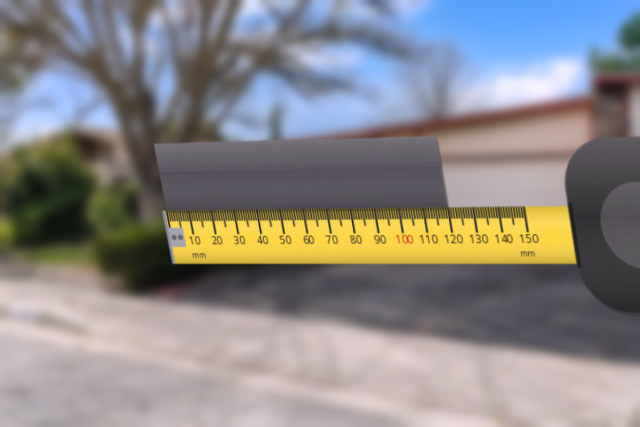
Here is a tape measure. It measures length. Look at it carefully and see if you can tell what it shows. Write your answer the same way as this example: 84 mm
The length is 120 mm
